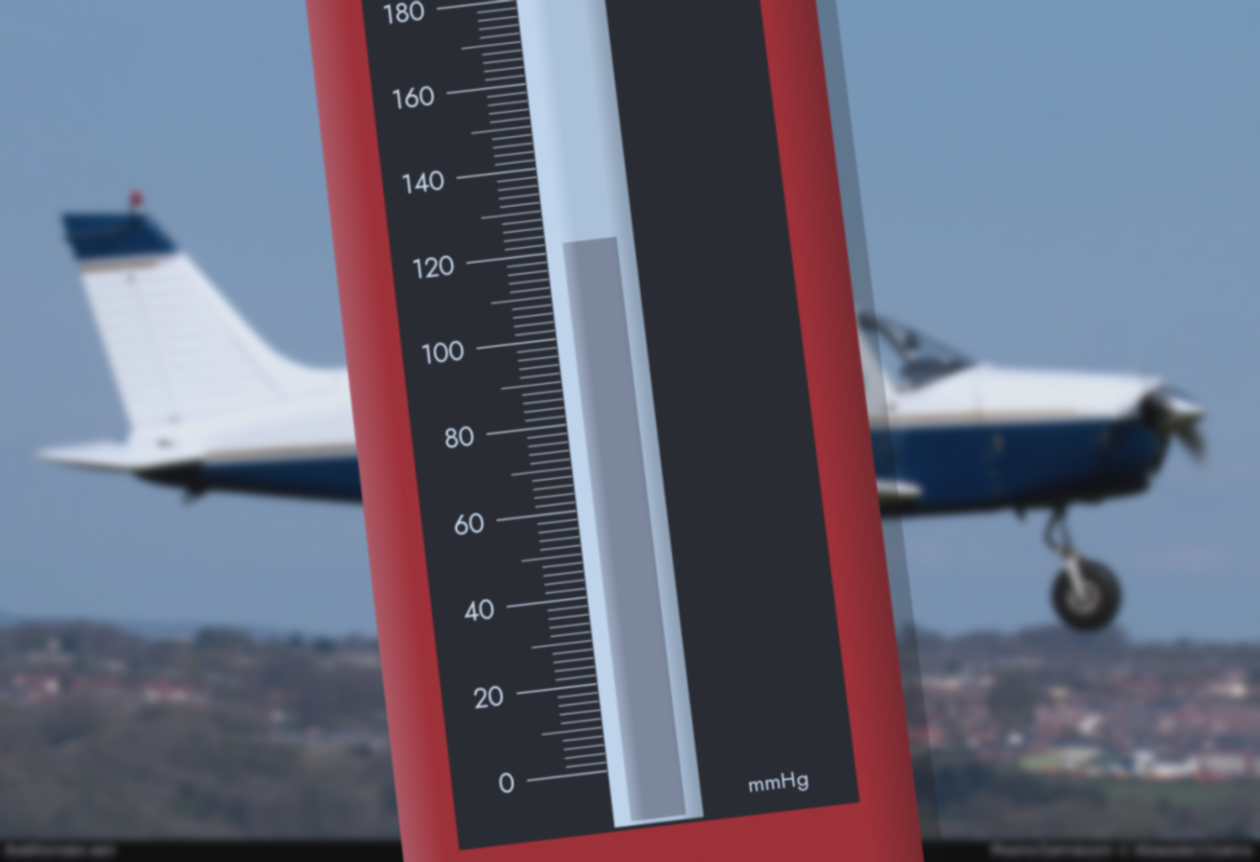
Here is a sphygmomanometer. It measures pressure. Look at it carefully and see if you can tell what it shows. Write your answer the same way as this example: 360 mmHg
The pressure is 122 mmHg
